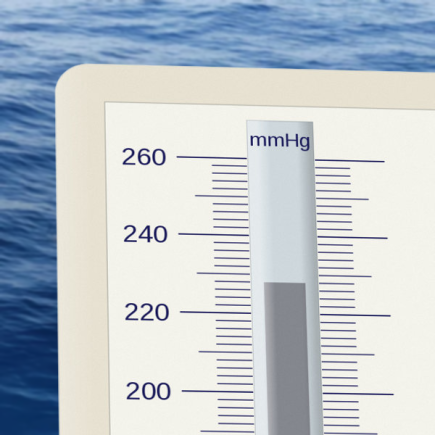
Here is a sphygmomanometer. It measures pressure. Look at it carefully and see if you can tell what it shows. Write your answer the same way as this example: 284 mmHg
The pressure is 228 mmHg
